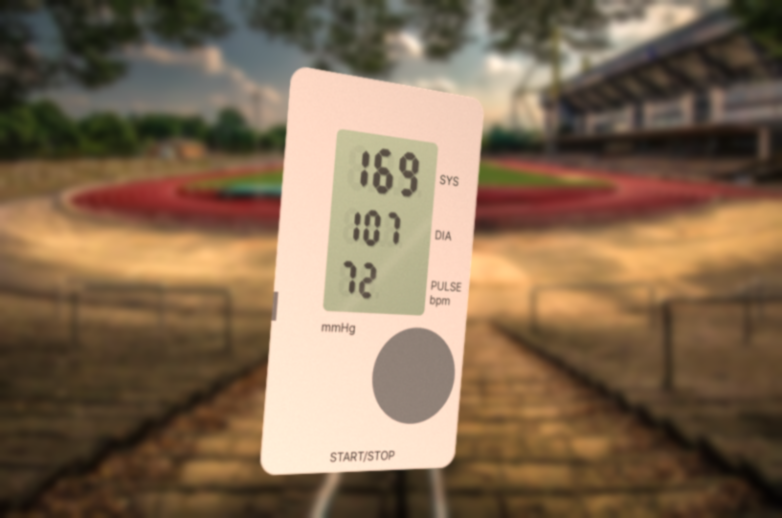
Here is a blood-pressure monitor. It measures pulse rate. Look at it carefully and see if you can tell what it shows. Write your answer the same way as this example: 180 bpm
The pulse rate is 72 bpm
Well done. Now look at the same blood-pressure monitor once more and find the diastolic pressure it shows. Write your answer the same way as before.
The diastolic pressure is 107 mmHg
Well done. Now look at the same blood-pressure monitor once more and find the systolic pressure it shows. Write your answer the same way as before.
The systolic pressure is 169 mmHg
